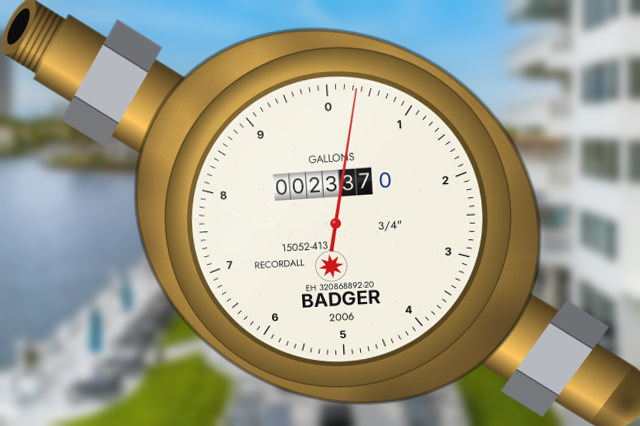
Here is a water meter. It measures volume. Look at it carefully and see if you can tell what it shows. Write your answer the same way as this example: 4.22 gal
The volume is 23370.3 gal
